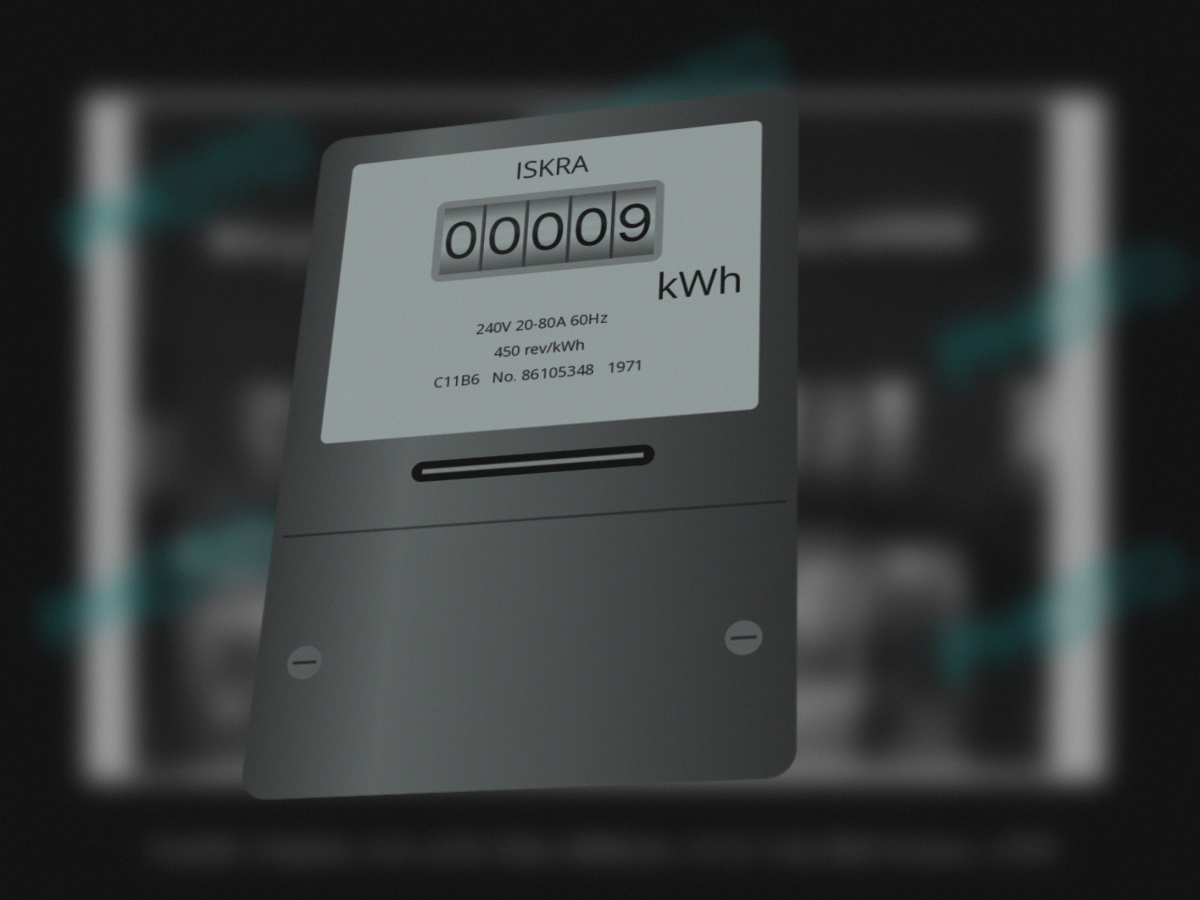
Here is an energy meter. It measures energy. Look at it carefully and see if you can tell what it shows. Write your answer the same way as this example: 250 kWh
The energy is 9 kWh
